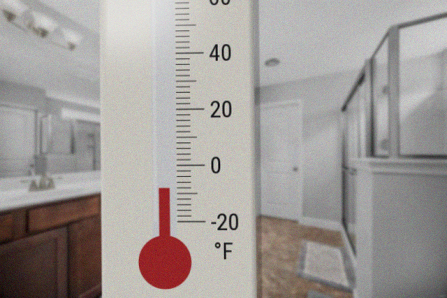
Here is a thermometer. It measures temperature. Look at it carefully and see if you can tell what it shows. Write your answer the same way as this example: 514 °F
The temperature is -8 °F
